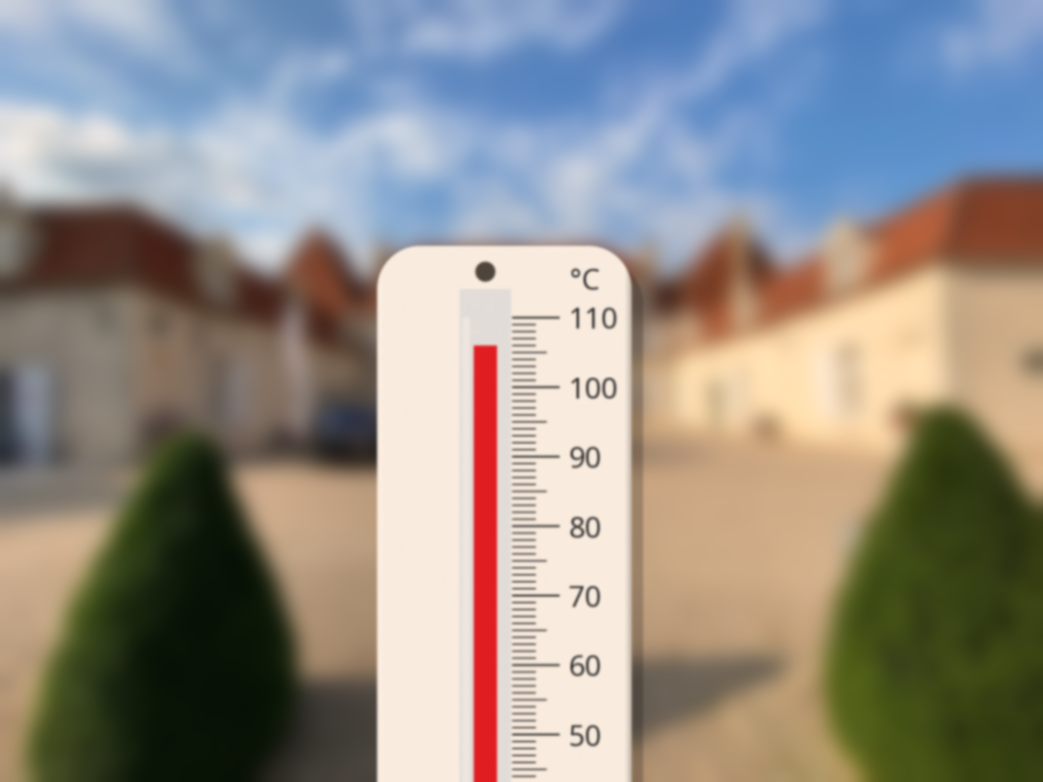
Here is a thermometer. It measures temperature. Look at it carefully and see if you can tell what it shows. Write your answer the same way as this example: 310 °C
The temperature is 106 °C
